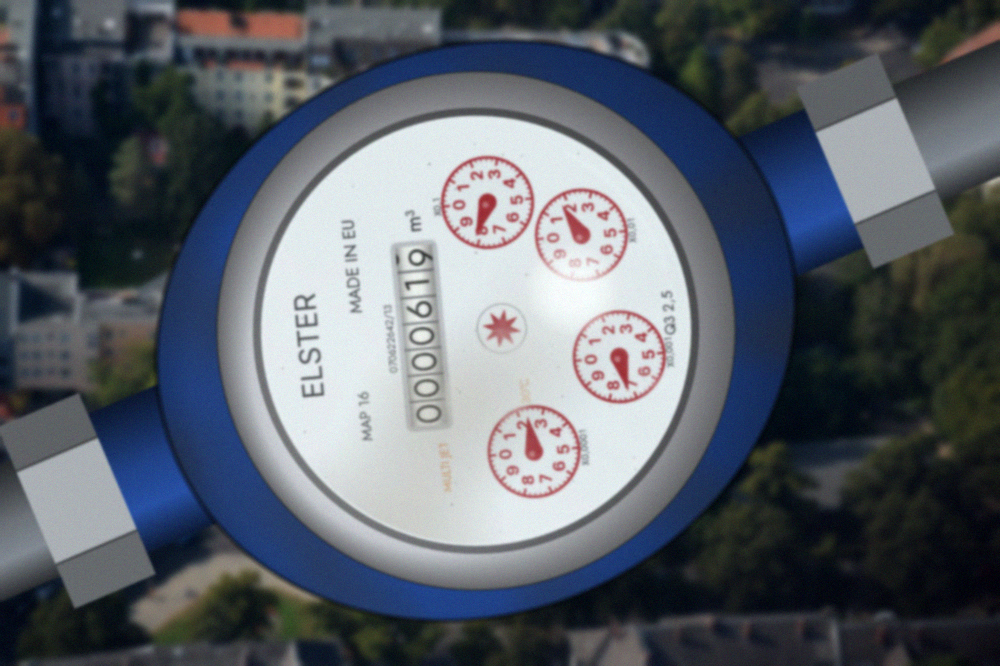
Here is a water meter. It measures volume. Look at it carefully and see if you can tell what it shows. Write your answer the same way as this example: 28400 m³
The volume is 618.8172 m³
